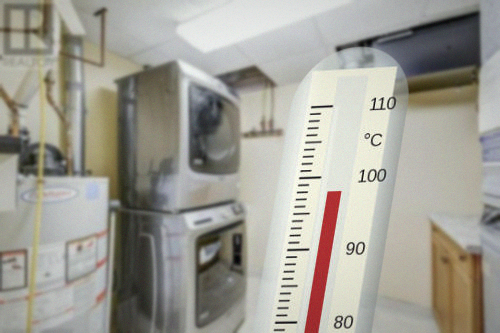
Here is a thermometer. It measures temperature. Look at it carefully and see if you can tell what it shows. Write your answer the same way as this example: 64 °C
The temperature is 98 °C
